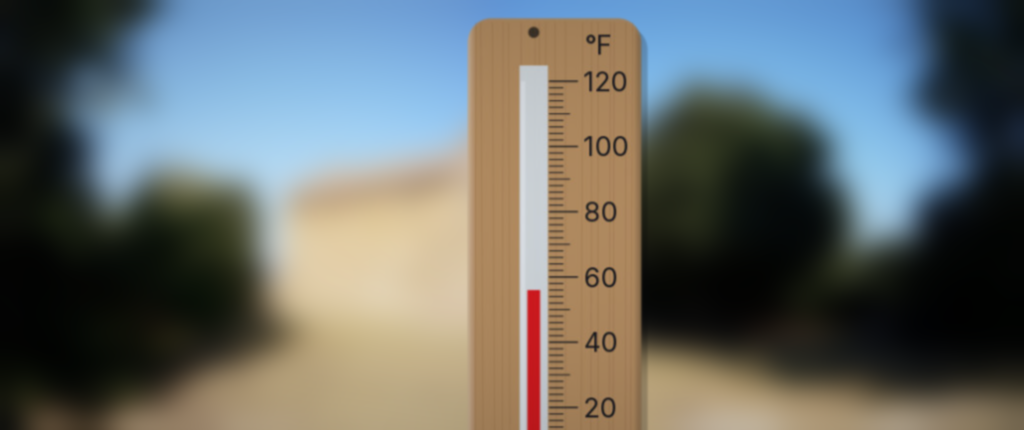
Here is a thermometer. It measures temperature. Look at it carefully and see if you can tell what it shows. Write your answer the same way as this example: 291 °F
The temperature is 56 °F
